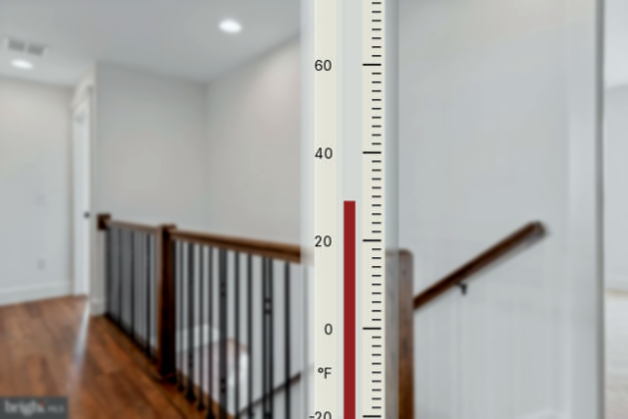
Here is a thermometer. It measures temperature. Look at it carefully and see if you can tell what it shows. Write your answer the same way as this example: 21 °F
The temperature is 29 °F
